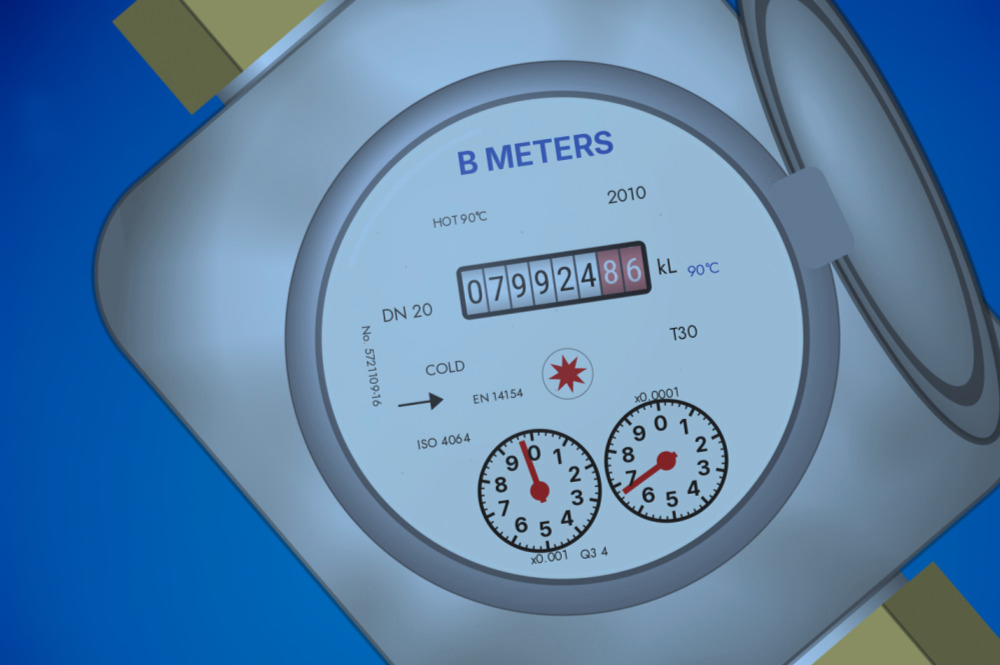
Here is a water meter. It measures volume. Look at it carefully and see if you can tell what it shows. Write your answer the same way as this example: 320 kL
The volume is 79924.8596 kL
